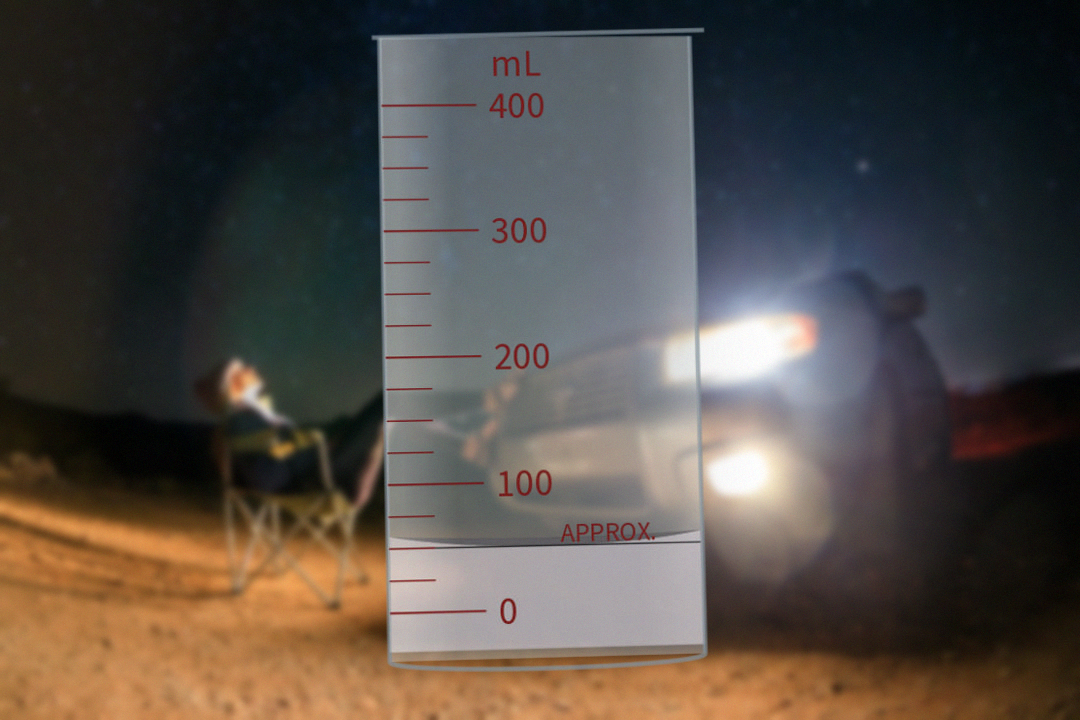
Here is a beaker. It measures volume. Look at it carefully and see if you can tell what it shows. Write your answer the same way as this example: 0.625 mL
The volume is 50 mL
